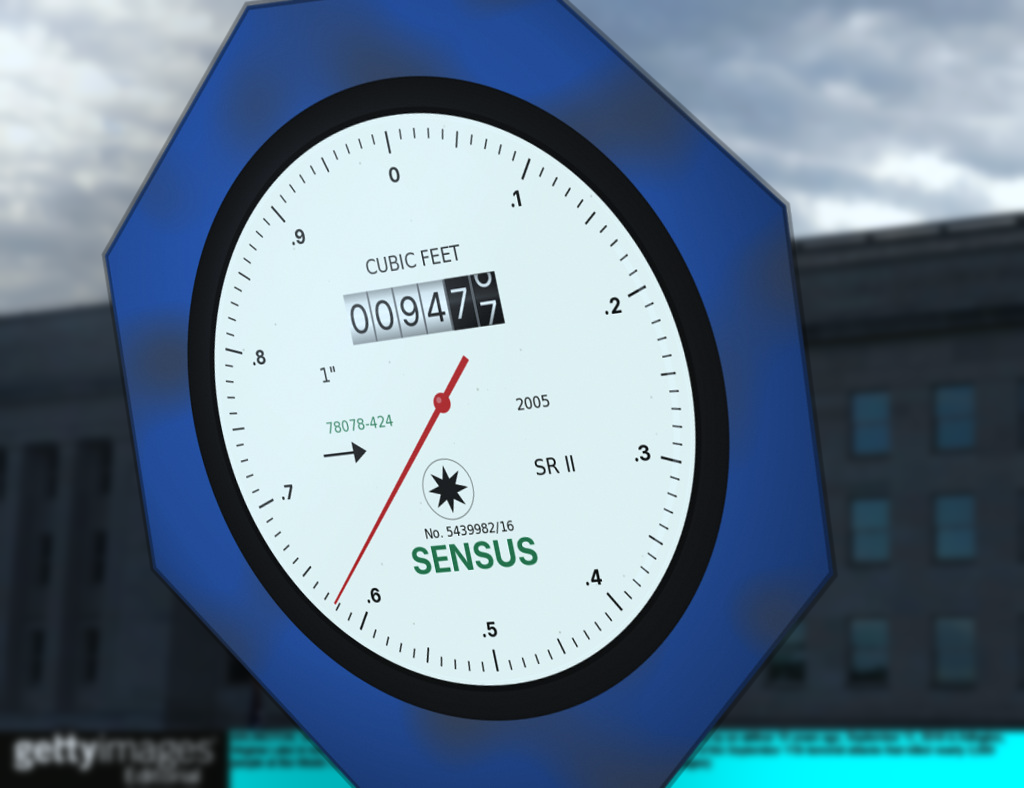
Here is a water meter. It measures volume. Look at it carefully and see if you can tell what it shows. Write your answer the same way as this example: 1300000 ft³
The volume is 9476.62 ft³
